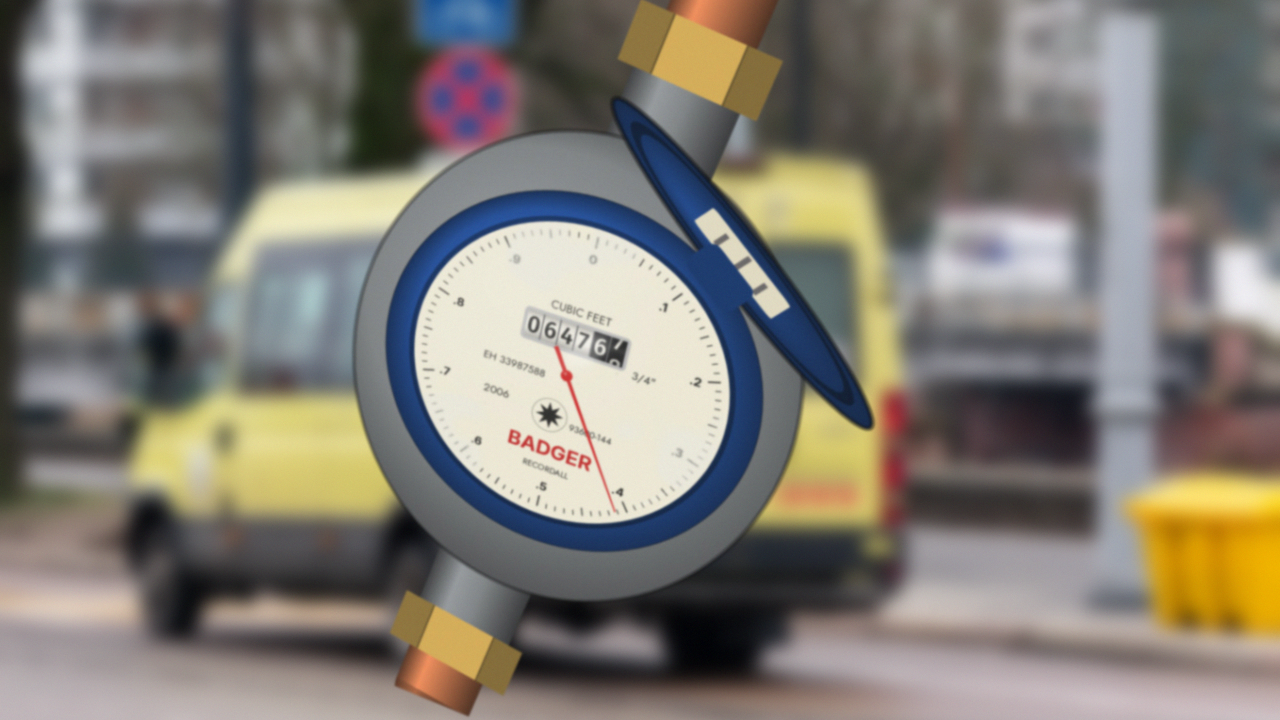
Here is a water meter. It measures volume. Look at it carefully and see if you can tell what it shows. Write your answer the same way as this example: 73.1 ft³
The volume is 64767.41 ft³
